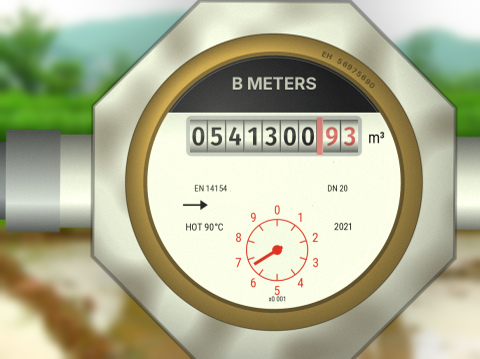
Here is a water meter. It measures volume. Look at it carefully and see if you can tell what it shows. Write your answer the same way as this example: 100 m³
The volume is 541300.936 m³
